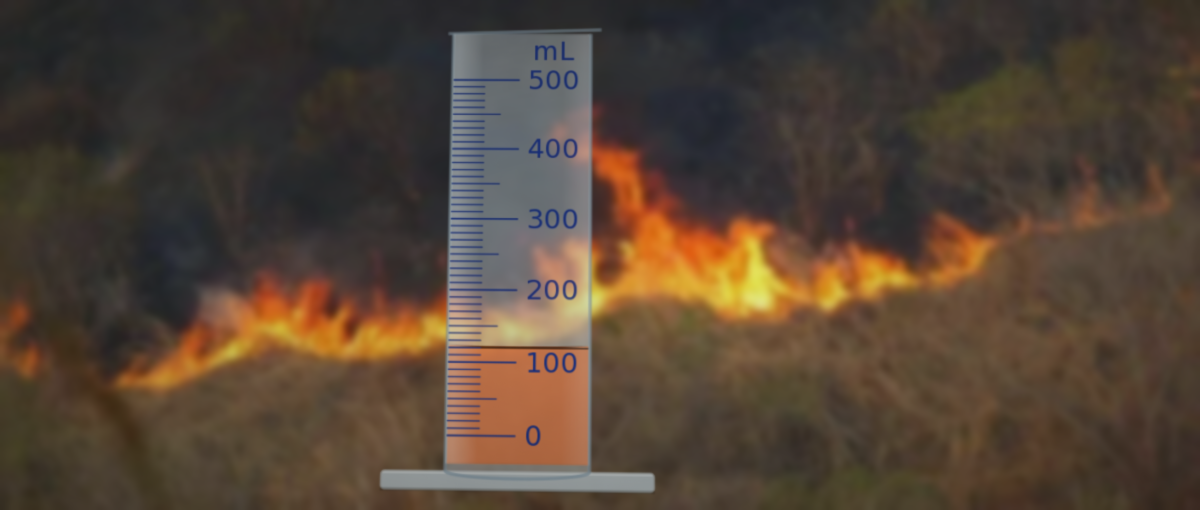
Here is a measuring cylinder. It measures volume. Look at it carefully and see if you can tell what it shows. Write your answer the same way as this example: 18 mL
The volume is 120 mL
